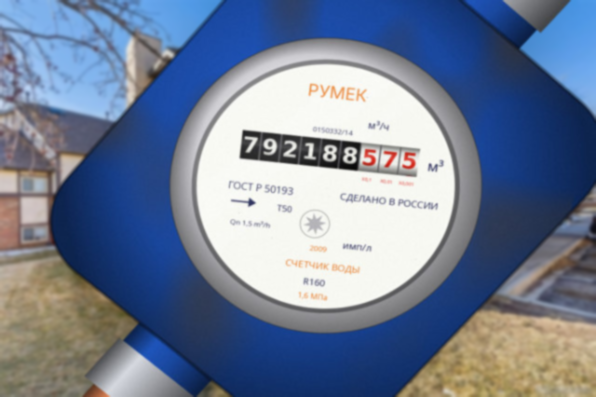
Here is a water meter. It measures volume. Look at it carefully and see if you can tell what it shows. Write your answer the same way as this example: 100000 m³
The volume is 792188.575 m³
